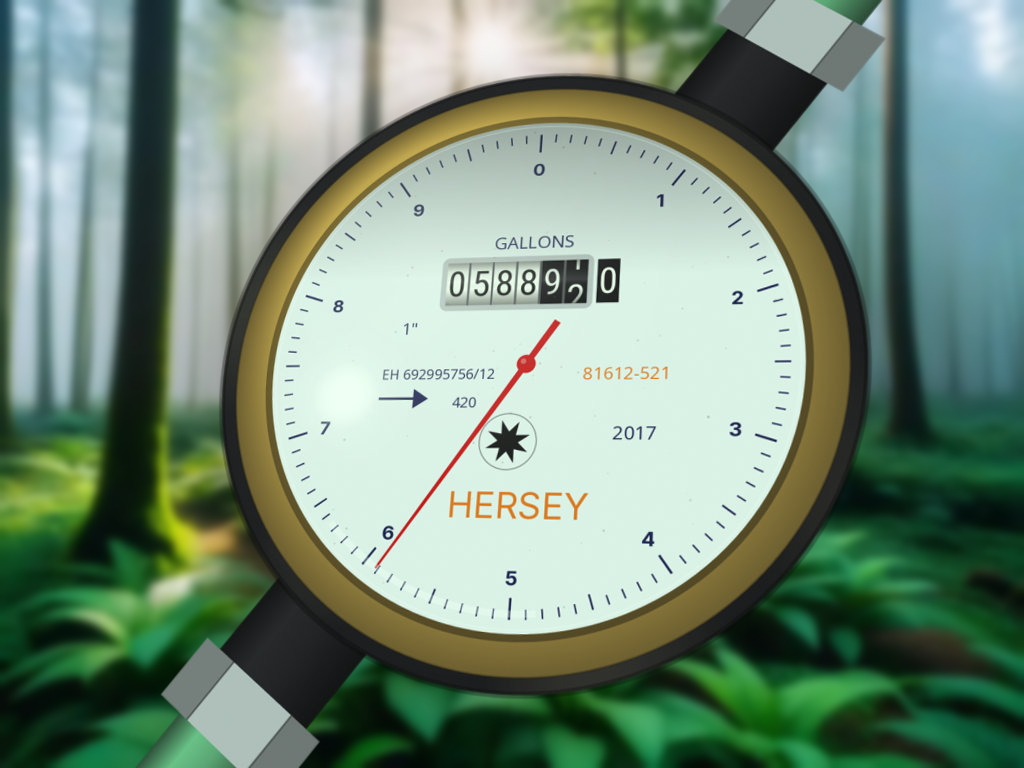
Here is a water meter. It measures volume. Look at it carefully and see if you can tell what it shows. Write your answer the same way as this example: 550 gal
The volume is 588915.9 gal
